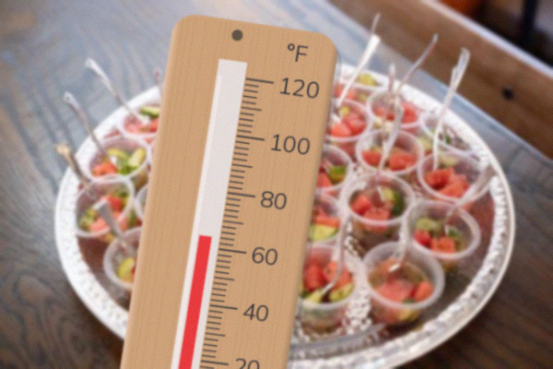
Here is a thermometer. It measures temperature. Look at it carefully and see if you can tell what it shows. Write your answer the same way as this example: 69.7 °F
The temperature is 64 °F
